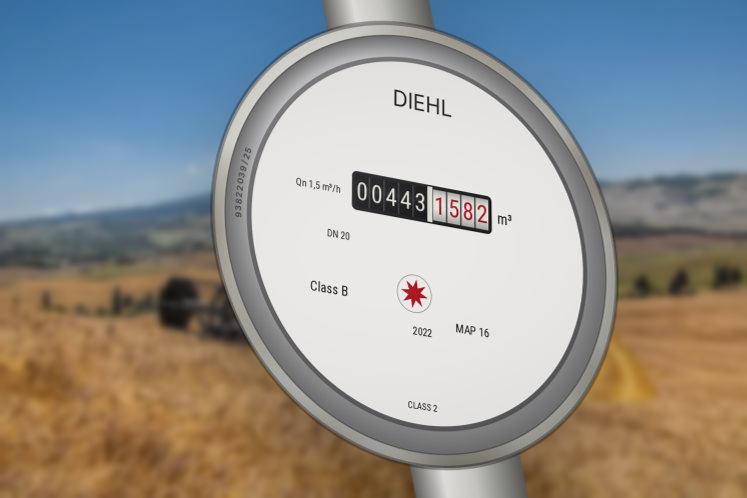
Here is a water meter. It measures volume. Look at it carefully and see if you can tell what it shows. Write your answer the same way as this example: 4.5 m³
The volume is 443.1582 m³
